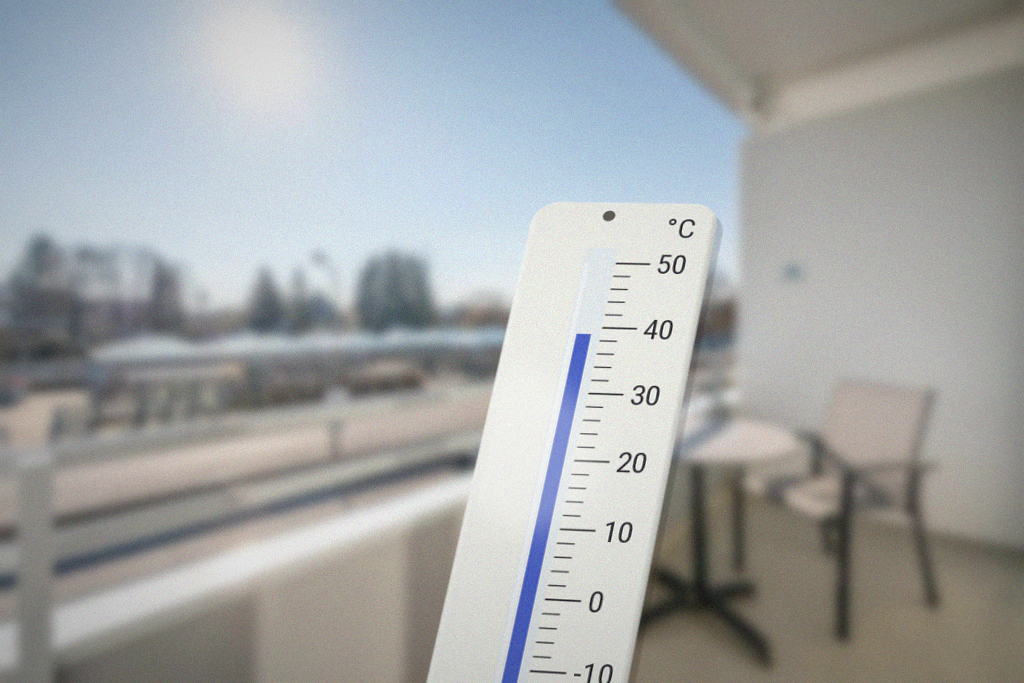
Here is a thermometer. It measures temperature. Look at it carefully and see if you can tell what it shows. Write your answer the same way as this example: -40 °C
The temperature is 39 °C
